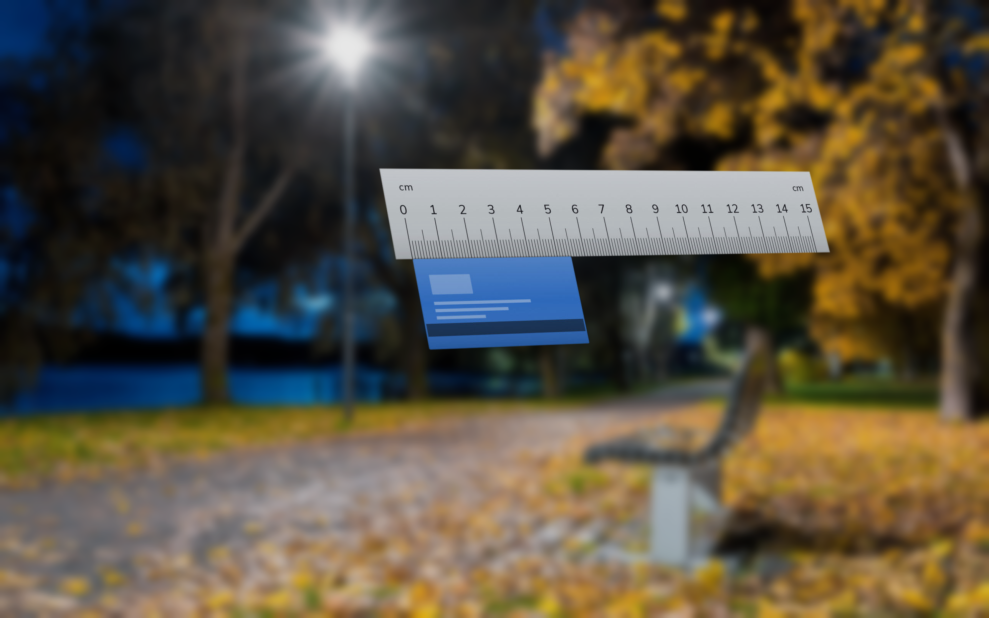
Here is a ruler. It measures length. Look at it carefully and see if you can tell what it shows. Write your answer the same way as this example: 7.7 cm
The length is 5.5 cm
